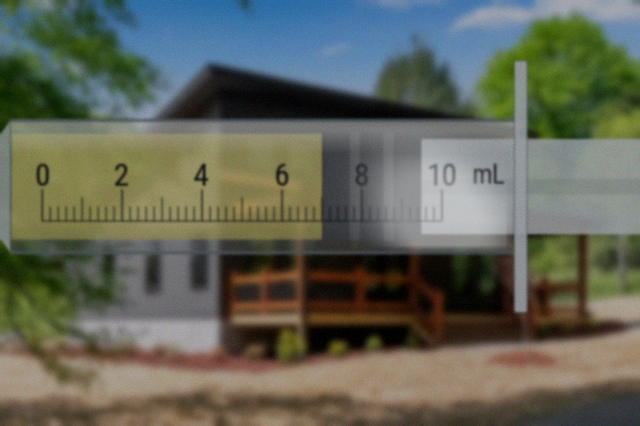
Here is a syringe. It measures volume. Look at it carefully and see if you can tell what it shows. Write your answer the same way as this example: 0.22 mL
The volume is 7 mL
